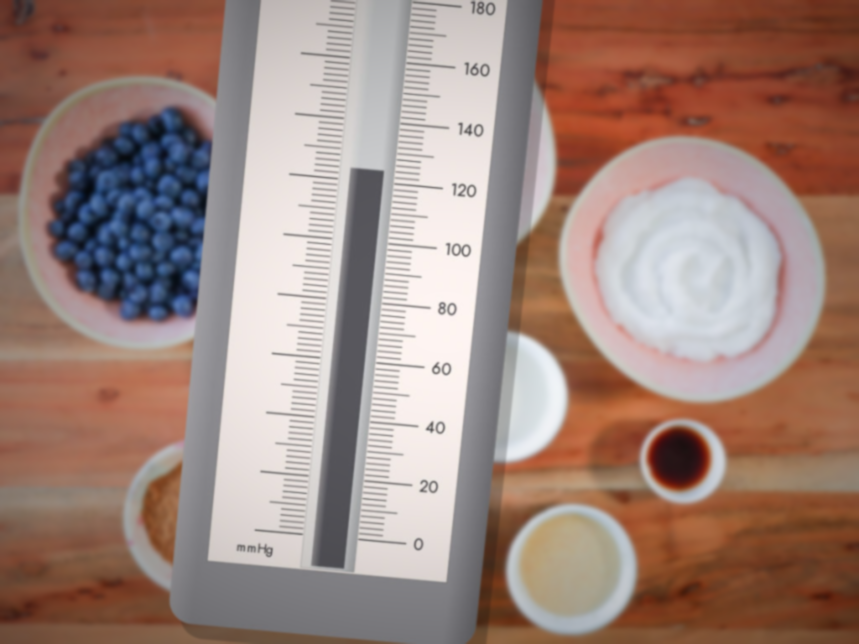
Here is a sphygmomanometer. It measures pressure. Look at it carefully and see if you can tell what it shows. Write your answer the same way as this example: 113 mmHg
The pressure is 124 mmHg
